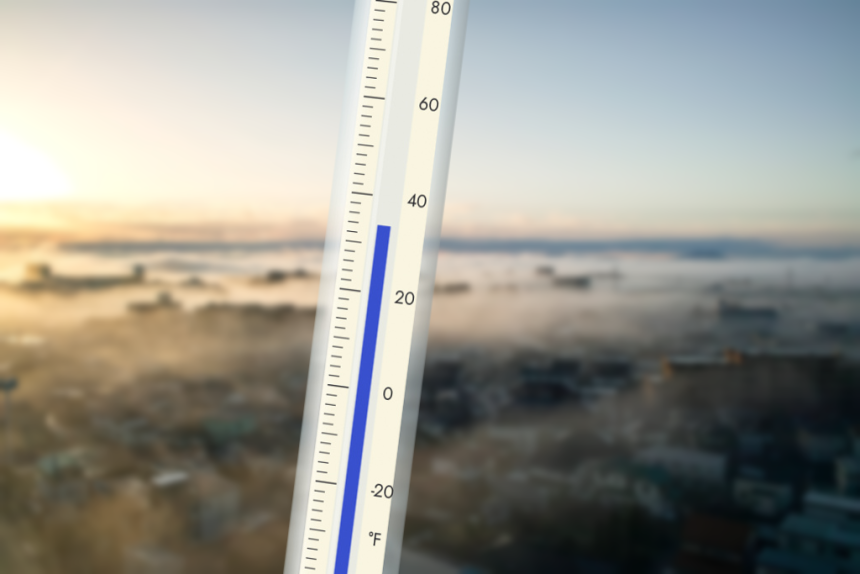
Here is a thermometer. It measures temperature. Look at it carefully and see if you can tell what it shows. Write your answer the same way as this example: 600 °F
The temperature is 34 °F
